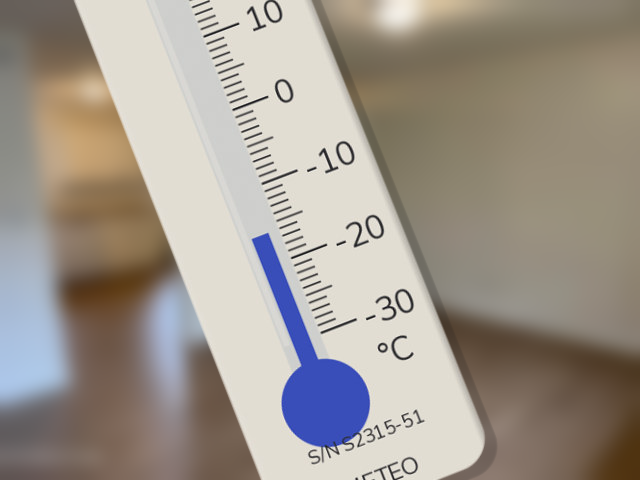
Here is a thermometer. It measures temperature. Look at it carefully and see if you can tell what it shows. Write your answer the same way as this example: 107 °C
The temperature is -16 °C
